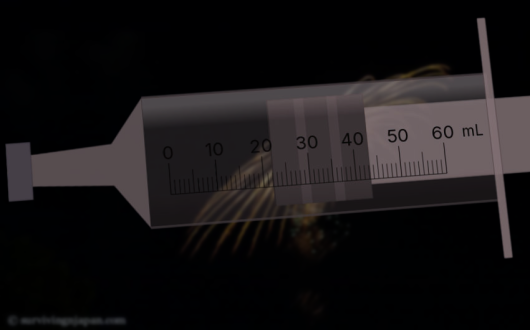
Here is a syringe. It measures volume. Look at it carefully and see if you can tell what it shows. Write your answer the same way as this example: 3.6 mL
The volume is 22 mL
